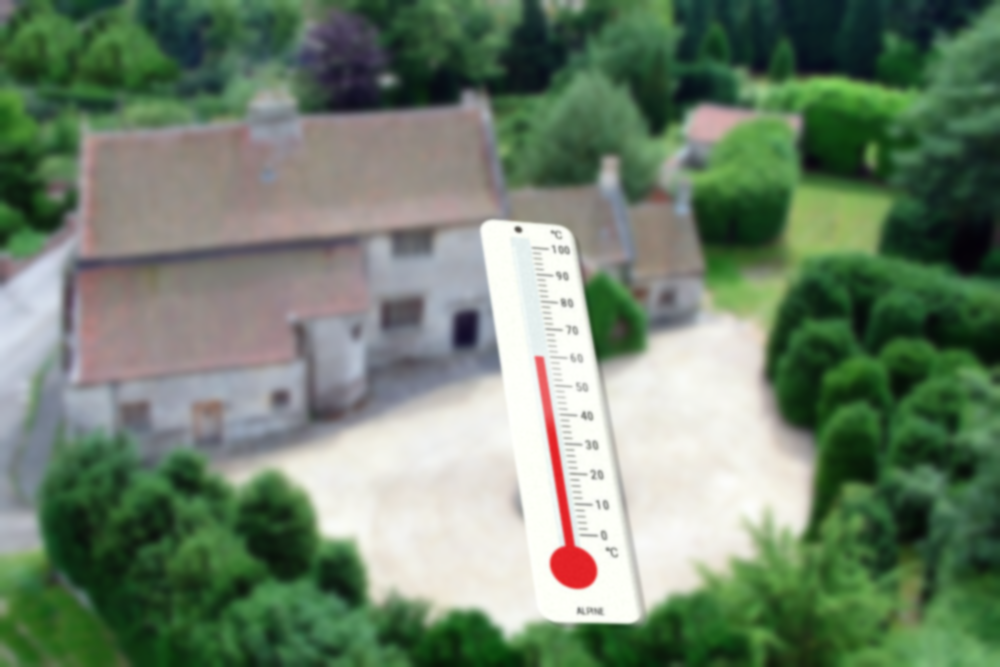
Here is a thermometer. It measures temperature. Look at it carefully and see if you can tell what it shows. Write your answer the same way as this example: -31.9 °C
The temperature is 60 °C
